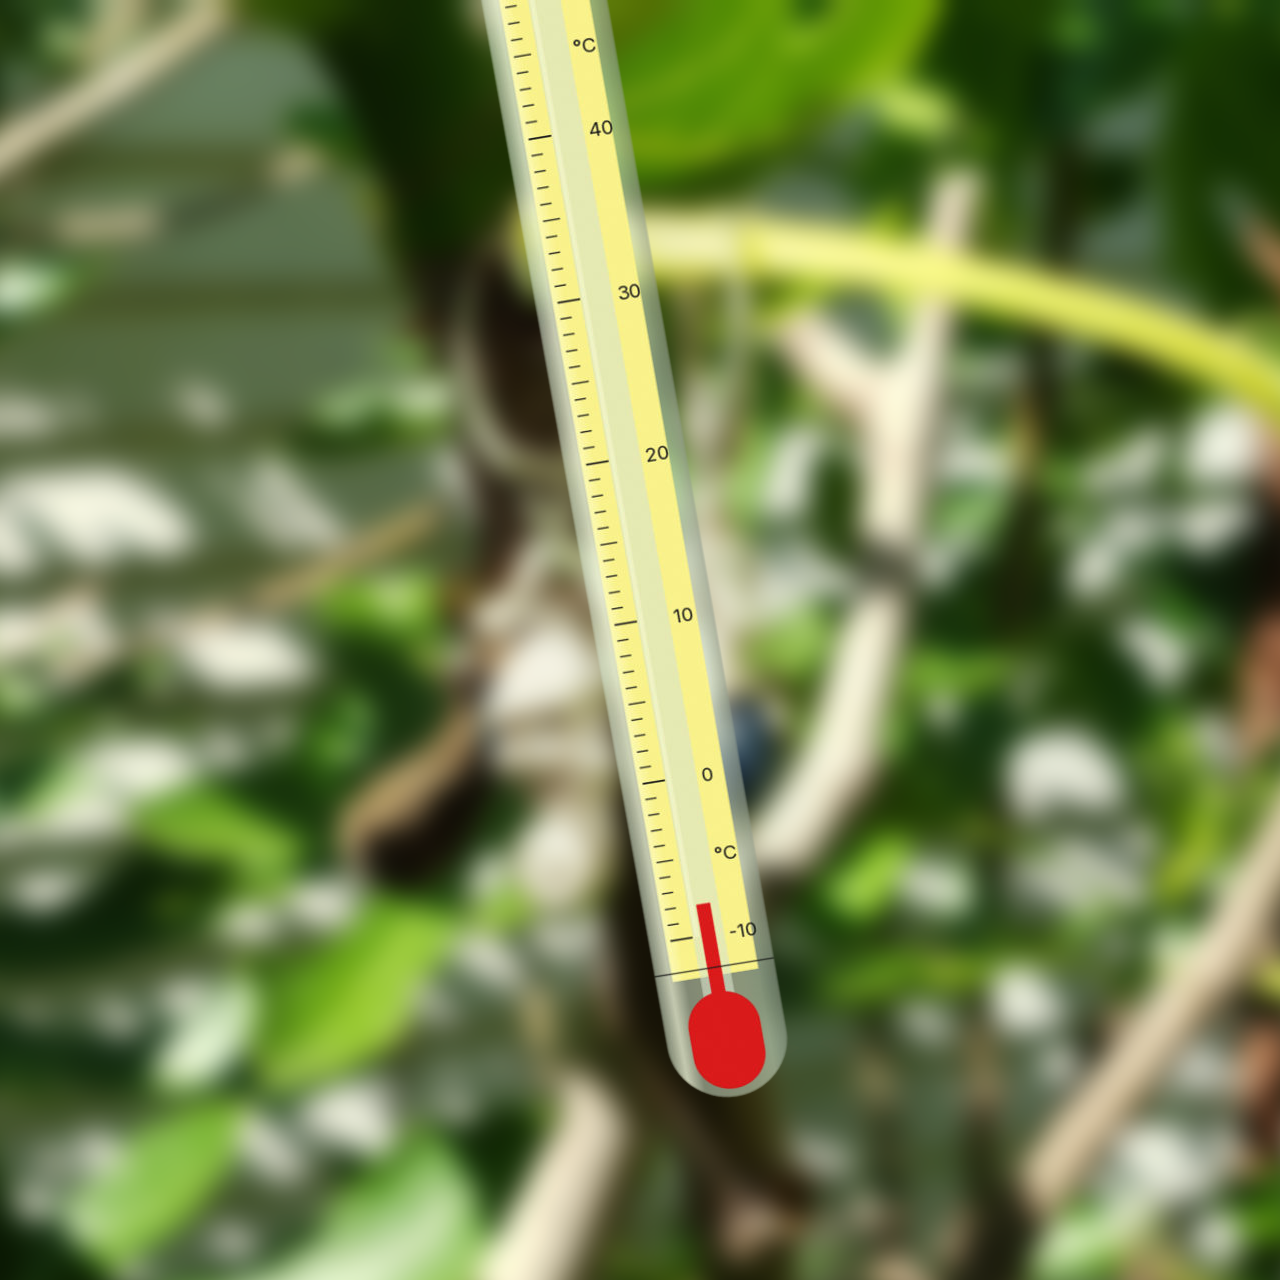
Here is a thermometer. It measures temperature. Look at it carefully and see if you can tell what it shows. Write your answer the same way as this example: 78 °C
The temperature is -8 °C
